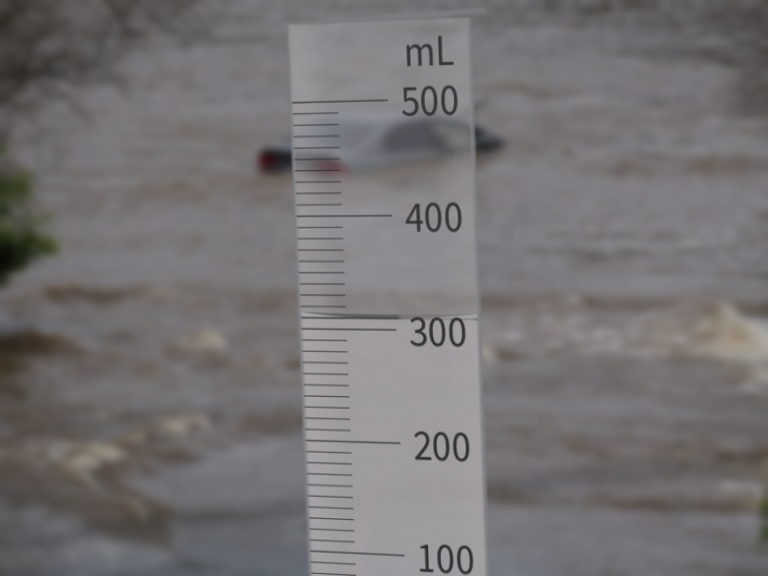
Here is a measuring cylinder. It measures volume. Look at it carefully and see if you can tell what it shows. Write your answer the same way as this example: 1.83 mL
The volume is 310 mL
